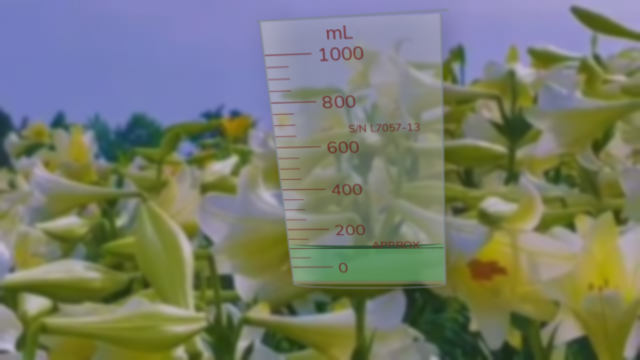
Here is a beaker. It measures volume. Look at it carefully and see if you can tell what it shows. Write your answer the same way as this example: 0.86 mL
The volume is 100 mL
